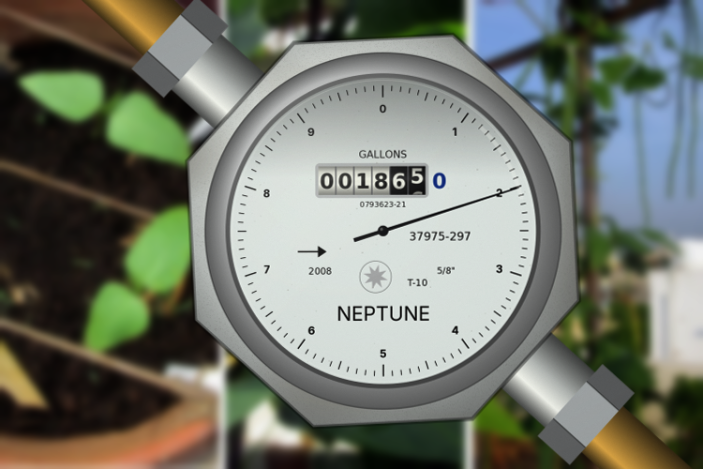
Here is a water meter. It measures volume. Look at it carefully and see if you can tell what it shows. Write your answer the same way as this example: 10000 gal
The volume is 18652.0 gal
